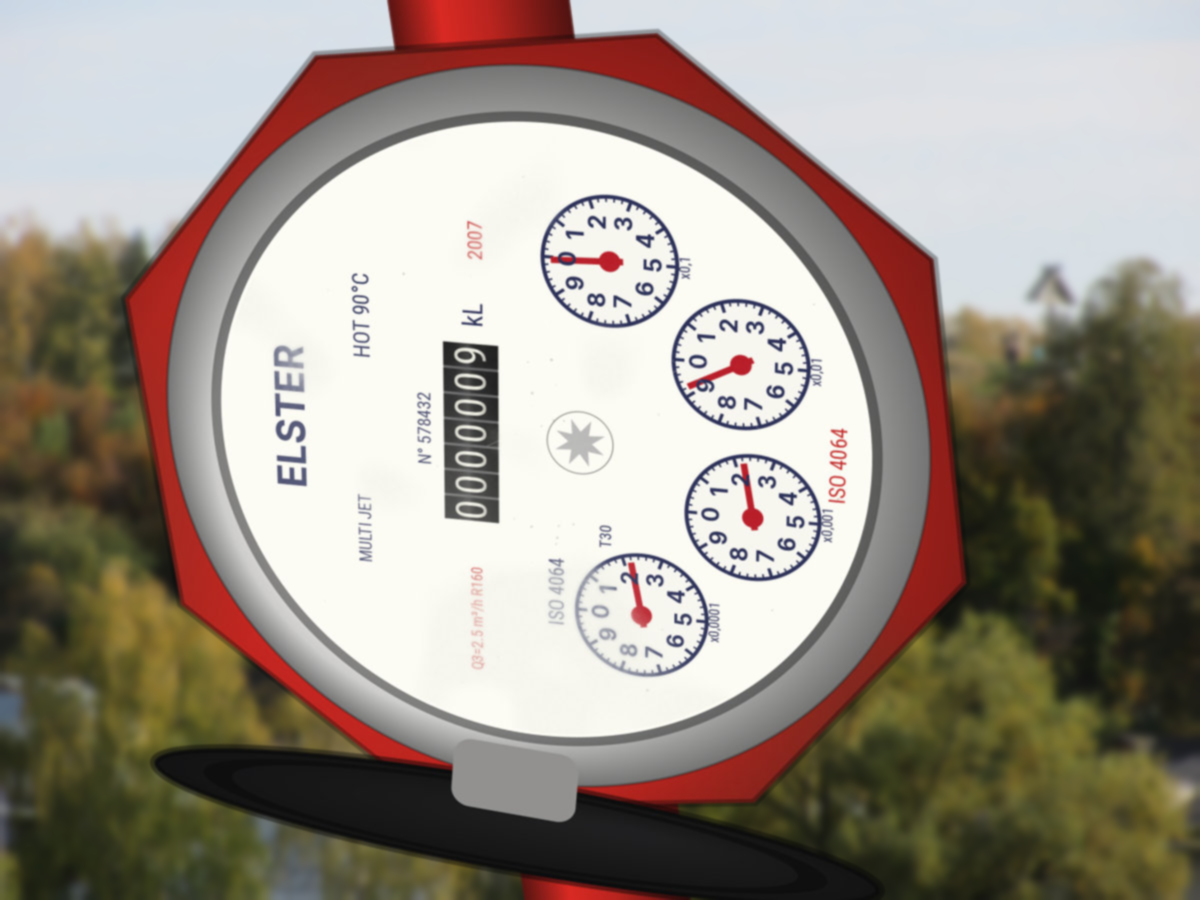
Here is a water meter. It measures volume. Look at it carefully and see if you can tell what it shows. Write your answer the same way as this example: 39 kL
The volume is 8.9922 kL
